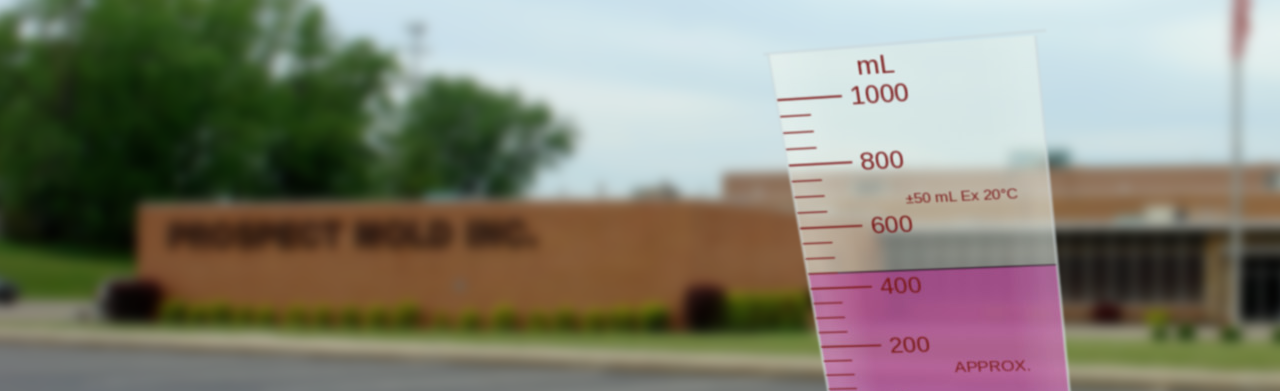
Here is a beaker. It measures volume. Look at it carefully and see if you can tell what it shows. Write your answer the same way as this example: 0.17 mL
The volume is 450 mL
